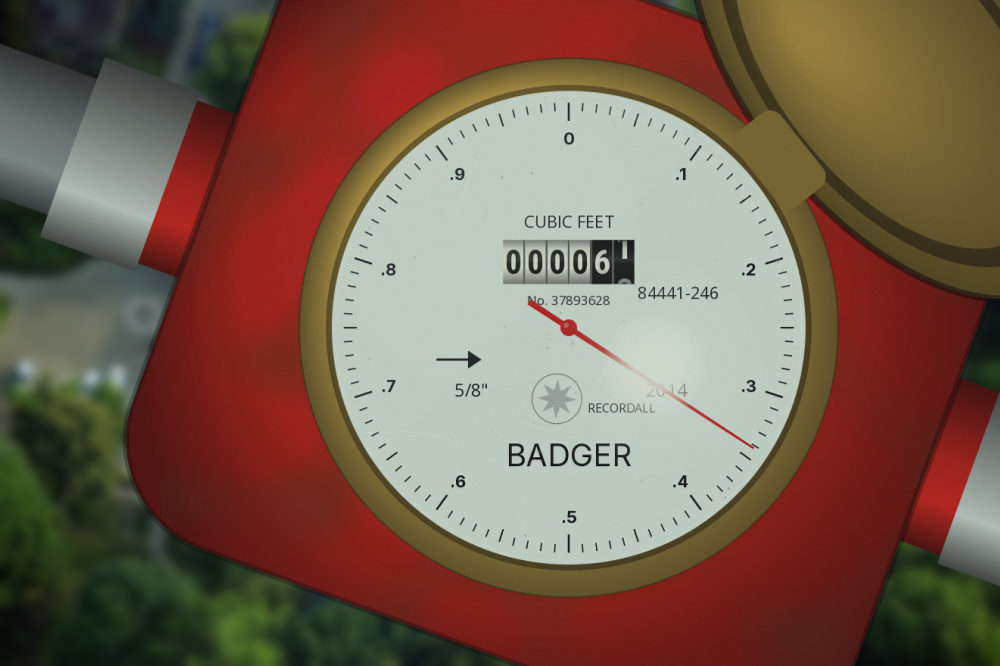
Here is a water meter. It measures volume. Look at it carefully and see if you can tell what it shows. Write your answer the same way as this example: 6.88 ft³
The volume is 61.34 ft³
